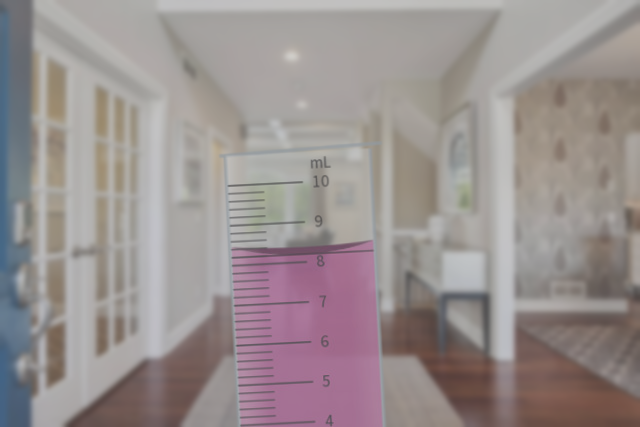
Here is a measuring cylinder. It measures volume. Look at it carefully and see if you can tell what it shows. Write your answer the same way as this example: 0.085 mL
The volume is 8.2 mL
